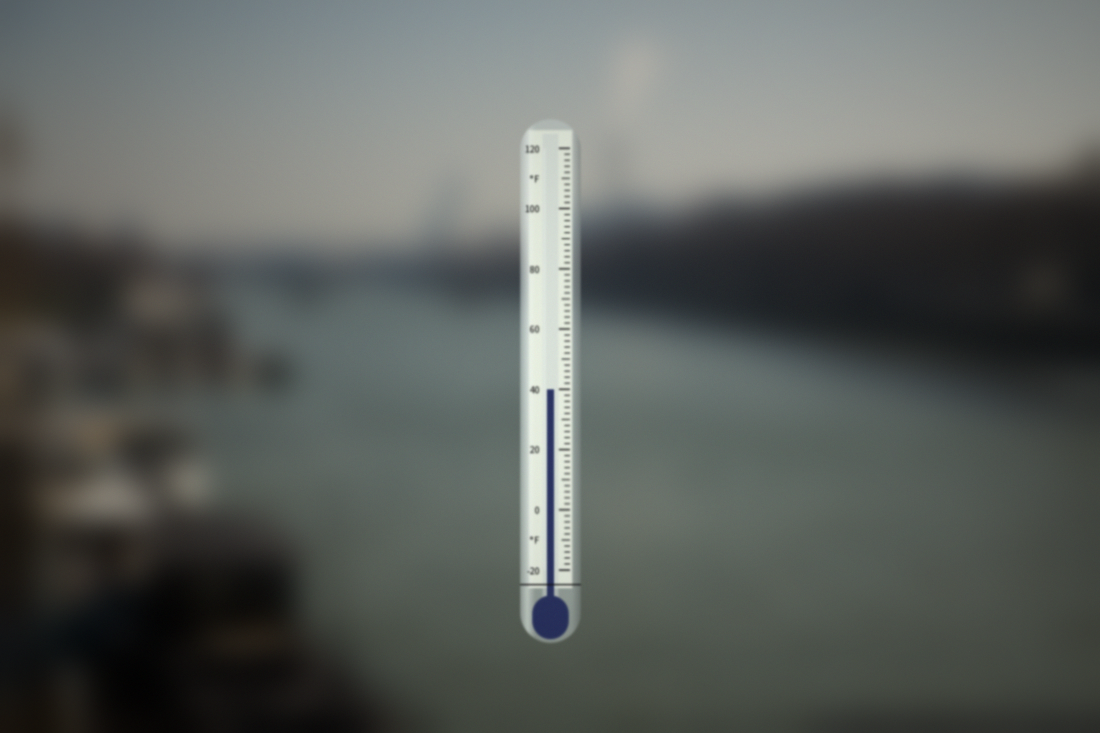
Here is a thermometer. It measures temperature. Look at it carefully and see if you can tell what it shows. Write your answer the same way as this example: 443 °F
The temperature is 40 °F
